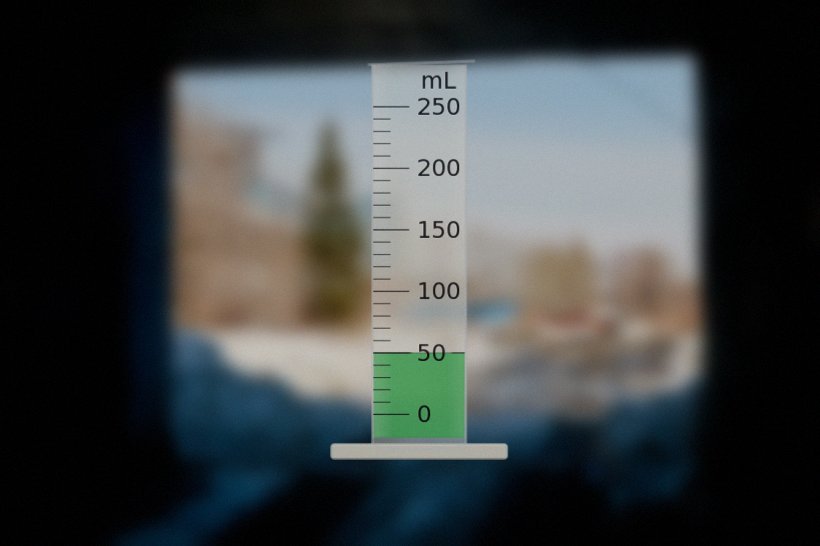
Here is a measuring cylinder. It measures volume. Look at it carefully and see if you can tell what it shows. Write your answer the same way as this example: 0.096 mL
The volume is 50 mL
